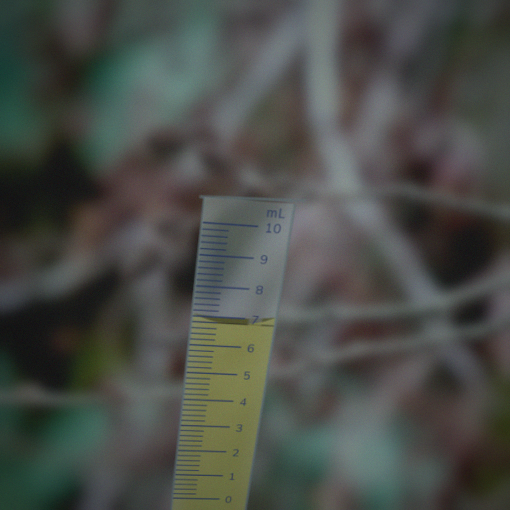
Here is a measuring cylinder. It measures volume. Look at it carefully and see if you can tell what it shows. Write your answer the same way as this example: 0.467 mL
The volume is 6.8 mL
